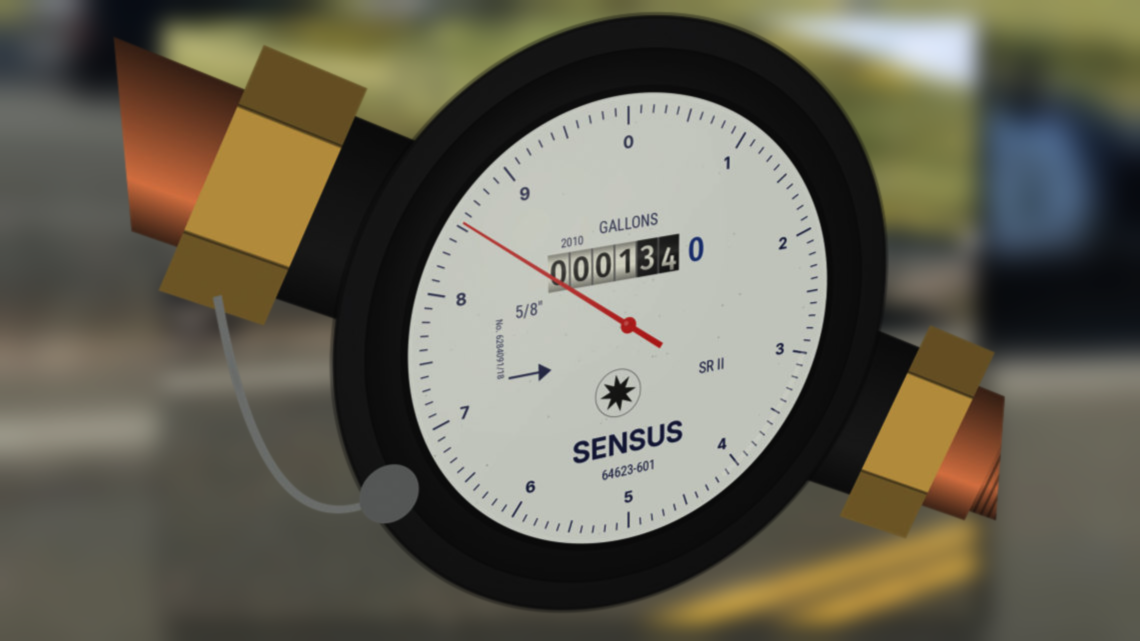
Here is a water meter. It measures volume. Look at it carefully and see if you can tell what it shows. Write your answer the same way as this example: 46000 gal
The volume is 1338.5 gal
